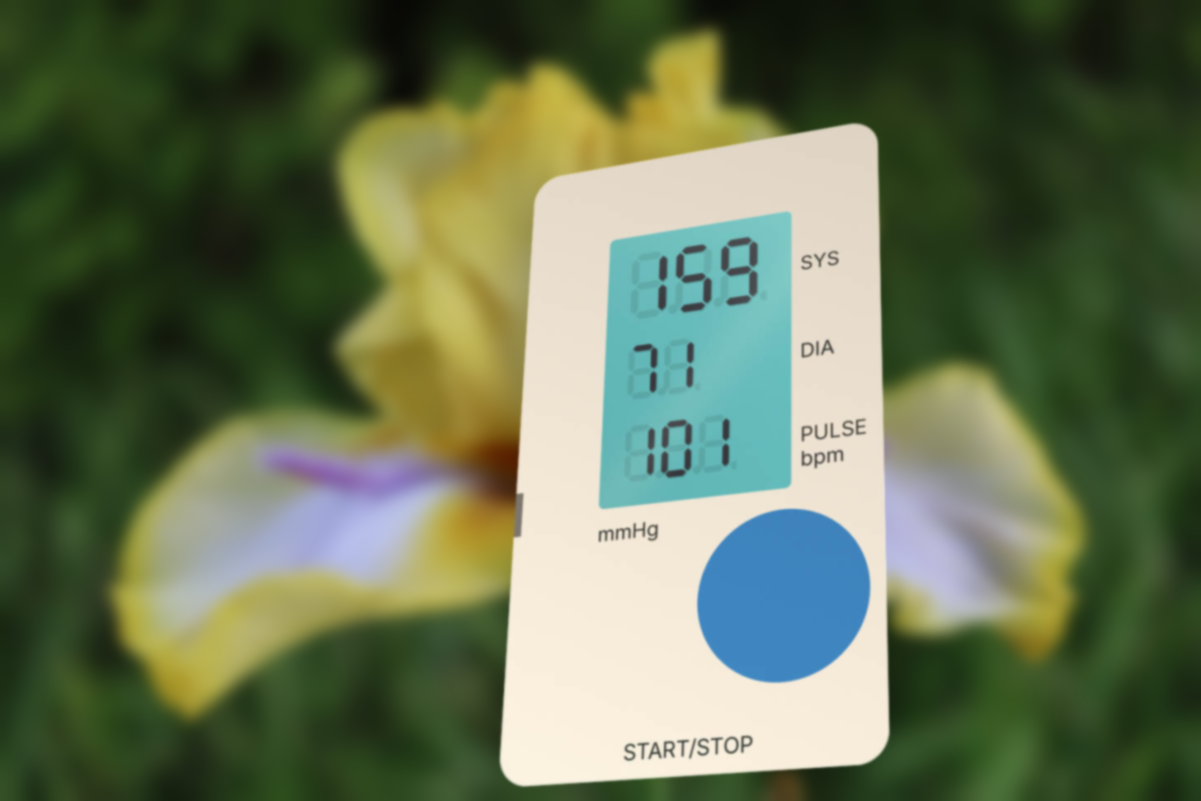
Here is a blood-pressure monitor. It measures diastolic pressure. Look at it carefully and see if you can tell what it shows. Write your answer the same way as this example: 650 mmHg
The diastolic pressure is 71 mmHg
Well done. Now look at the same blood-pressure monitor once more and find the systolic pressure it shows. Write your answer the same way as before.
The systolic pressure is 159 mmHg
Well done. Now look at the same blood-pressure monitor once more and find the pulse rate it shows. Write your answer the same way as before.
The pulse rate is 101 bpm
